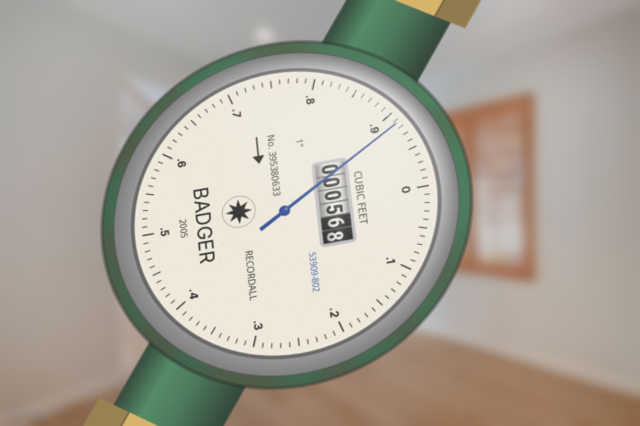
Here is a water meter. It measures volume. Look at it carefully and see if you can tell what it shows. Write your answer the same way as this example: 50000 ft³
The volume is 567.91 ft³
